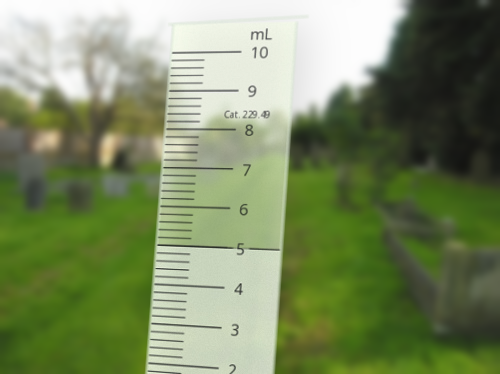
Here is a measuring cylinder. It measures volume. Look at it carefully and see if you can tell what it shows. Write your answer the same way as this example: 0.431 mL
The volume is 5 mL
